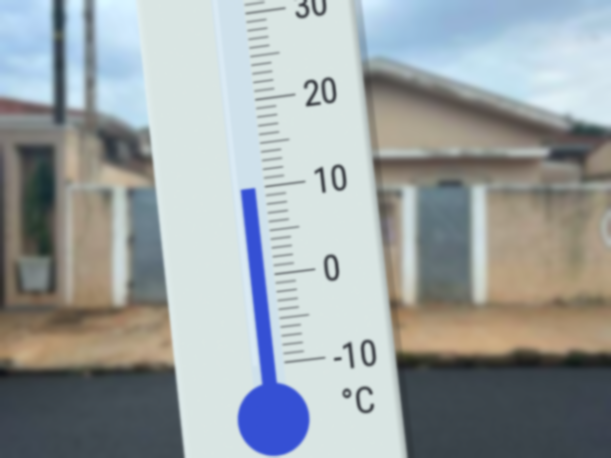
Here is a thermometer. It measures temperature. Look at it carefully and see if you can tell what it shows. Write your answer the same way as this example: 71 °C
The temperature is 10 °C
